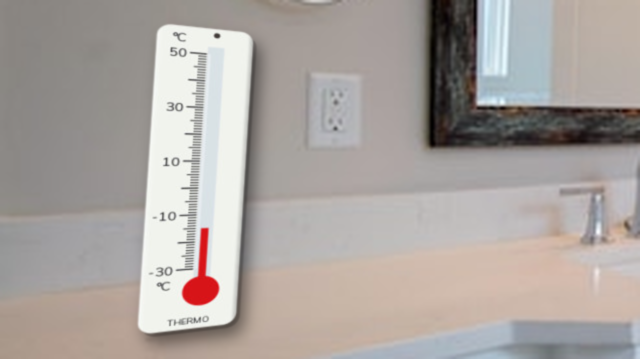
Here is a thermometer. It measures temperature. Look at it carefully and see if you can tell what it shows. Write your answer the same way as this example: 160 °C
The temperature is -15 °C
